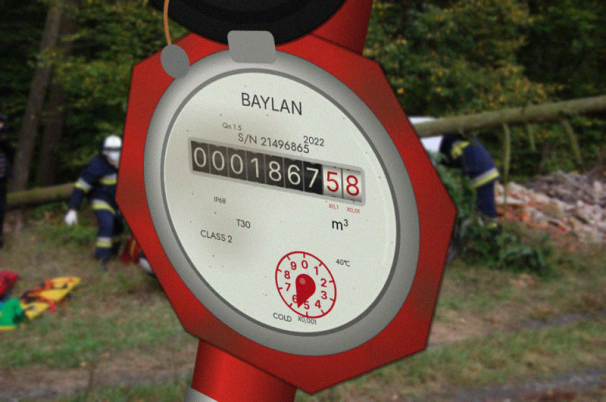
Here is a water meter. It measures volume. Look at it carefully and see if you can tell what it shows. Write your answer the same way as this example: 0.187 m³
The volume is 1867.585 m³
